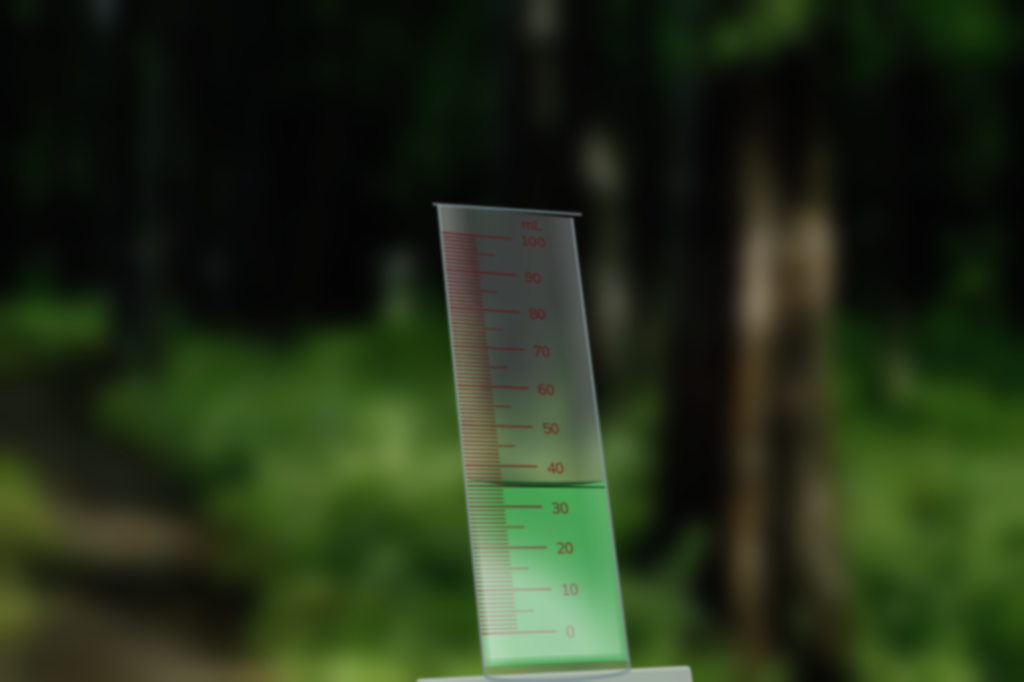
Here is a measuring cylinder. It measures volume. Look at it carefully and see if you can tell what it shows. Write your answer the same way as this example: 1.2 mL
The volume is 35 mL
